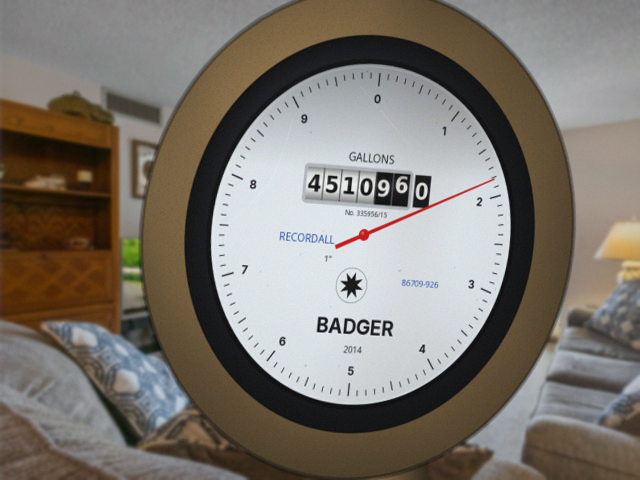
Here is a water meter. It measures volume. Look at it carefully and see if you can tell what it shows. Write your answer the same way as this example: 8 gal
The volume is 4510961.8 gal
